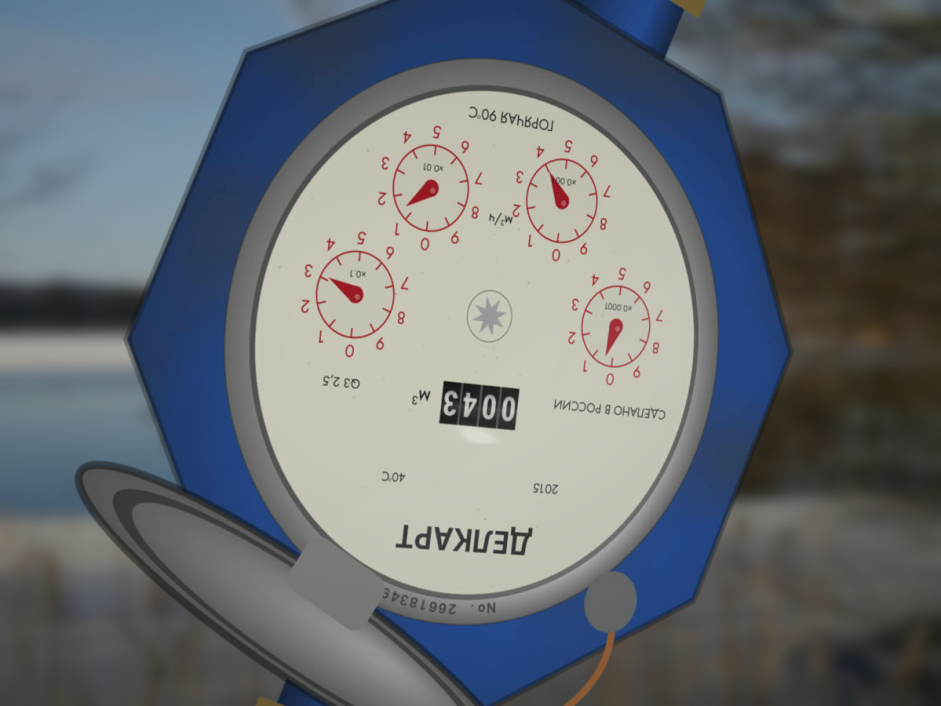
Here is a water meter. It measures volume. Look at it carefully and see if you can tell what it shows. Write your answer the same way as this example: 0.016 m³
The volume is 43.3140 m³
